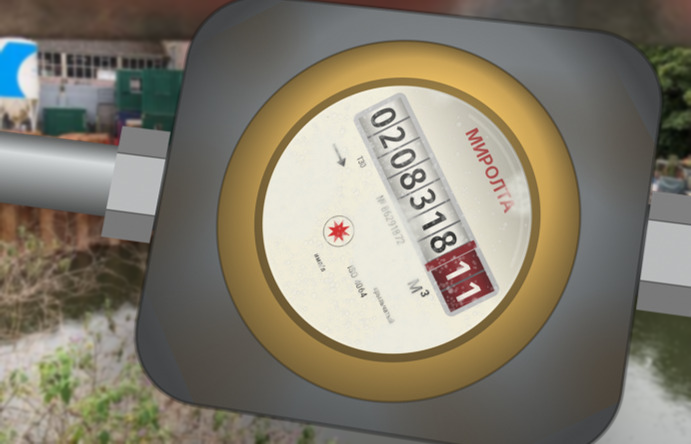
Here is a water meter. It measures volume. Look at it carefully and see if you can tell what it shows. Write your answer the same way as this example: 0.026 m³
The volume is 208318.11 m³
